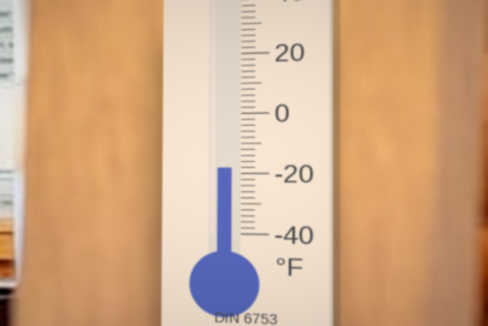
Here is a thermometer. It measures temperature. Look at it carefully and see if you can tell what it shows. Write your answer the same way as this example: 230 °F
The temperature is -18 °F
